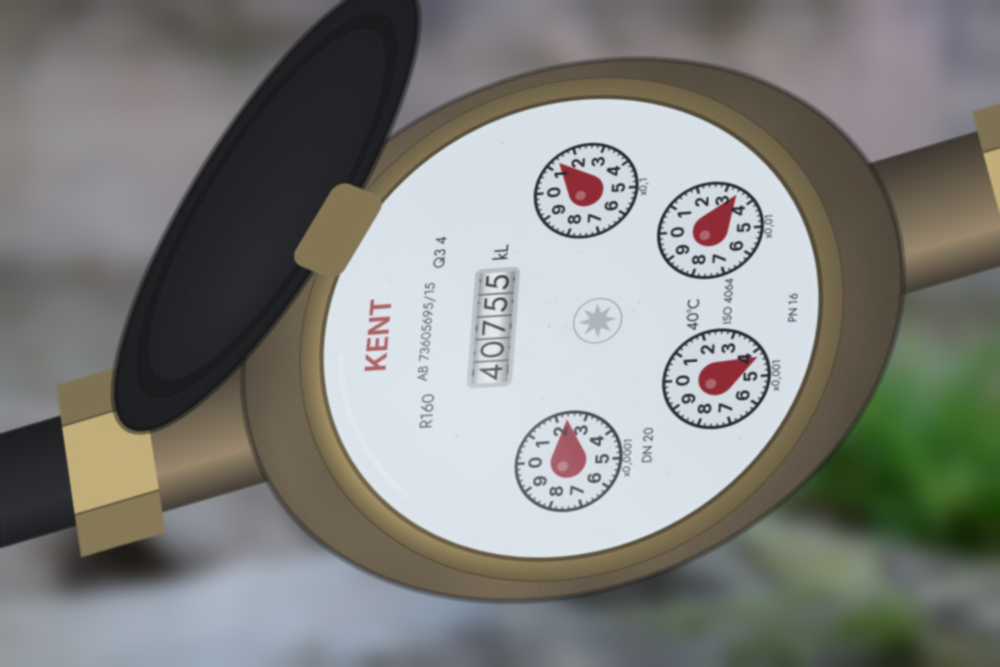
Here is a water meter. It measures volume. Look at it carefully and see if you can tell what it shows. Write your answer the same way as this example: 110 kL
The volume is 40755.1342 kL
